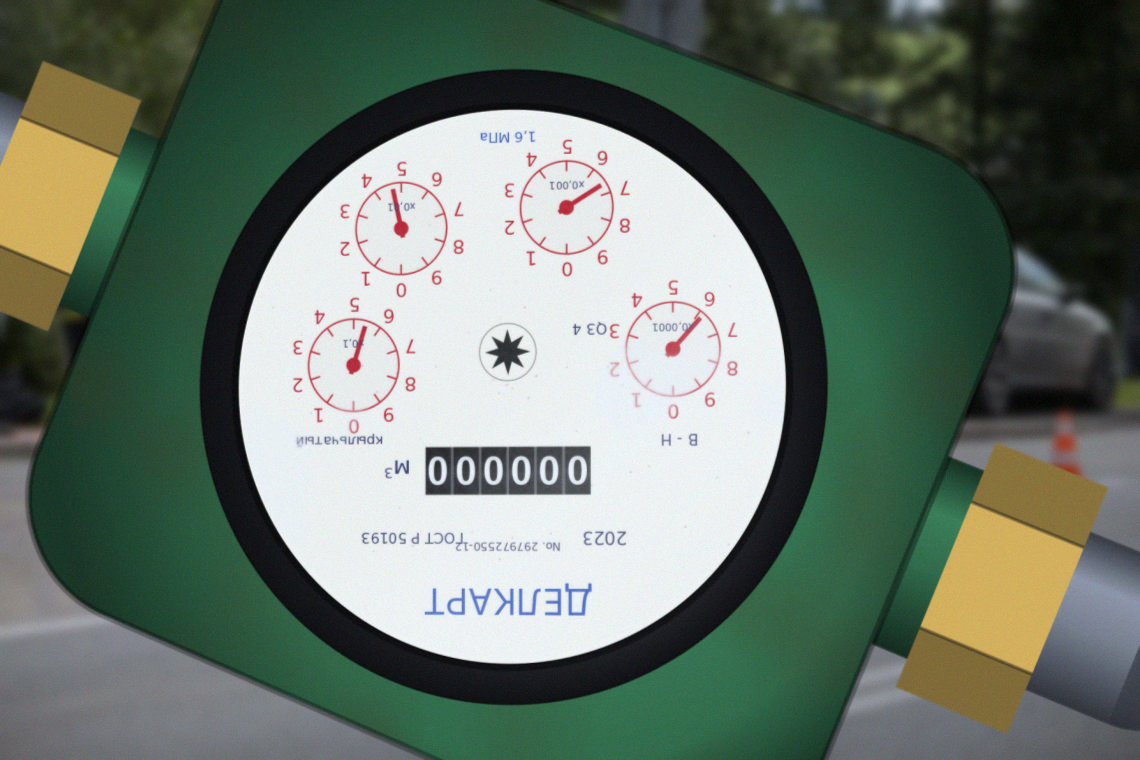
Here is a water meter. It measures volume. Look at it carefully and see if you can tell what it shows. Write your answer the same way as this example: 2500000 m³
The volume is 0.5466 m³
